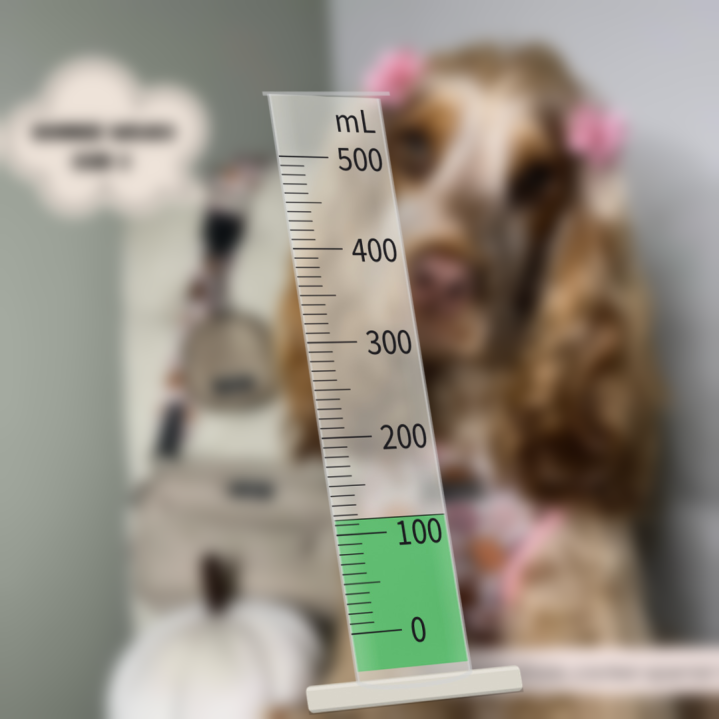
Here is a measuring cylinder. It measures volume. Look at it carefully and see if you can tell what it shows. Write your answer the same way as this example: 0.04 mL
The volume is 115 mL
